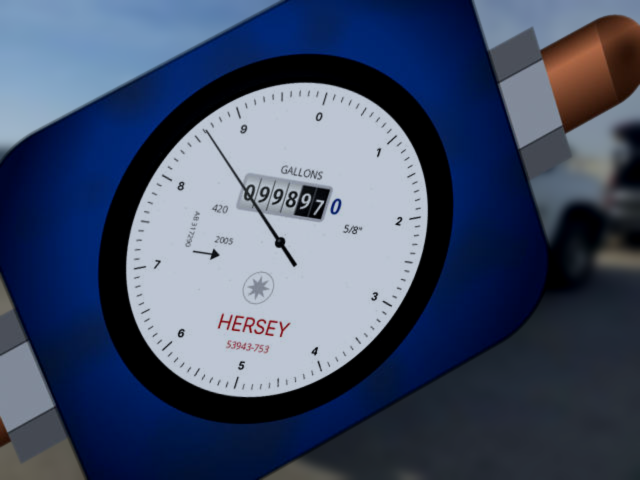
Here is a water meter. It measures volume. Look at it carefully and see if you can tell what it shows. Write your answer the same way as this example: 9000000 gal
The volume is 998968.6 gal
